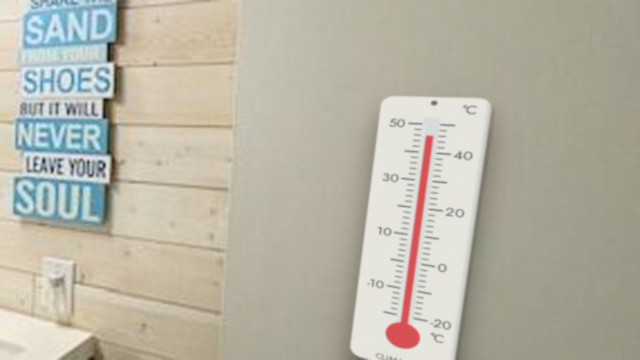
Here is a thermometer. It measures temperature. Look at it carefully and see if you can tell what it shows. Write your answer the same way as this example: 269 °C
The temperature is 46 °C
